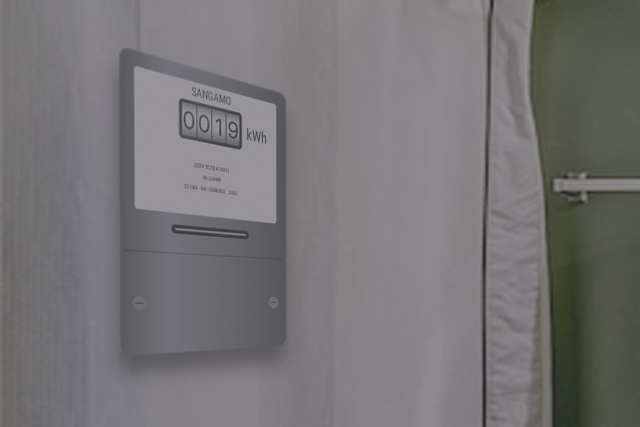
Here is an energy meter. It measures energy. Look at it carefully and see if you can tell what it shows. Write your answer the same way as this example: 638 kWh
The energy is 19 kWh
